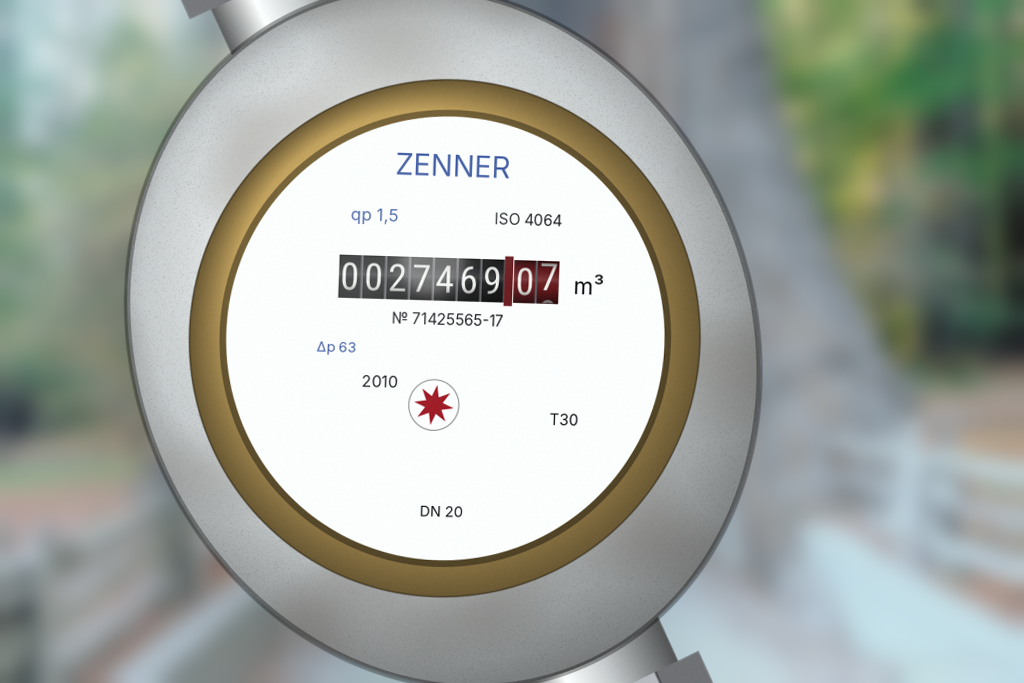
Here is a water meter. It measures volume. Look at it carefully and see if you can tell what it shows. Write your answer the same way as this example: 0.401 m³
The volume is 27469.07 m³
